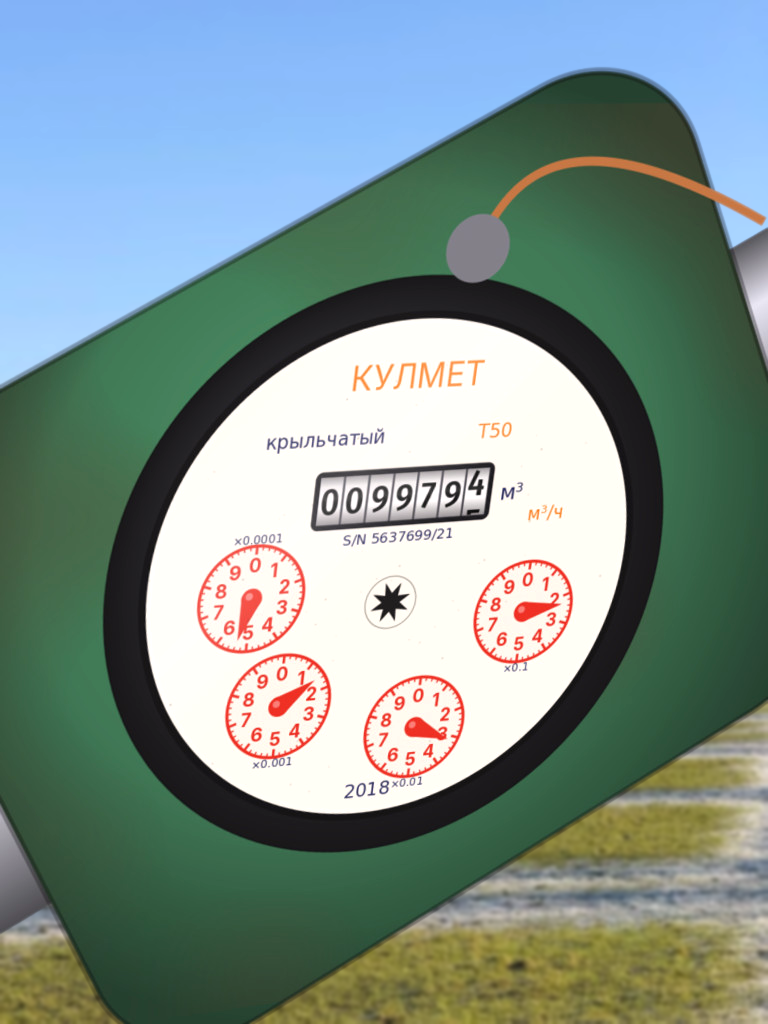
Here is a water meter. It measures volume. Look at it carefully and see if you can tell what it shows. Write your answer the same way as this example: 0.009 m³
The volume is 99794.2315 m³
